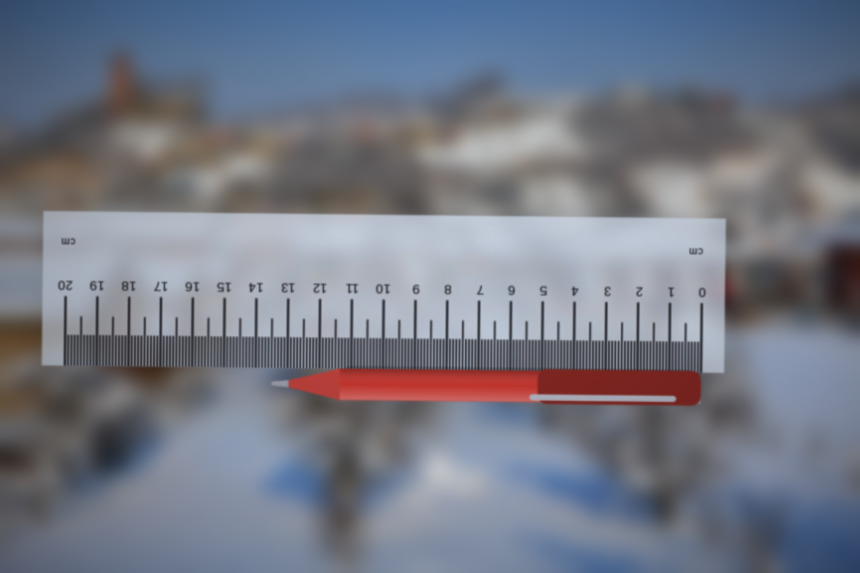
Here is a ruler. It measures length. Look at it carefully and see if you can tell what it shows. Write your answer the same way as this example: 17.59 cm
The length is 13.5 cm
